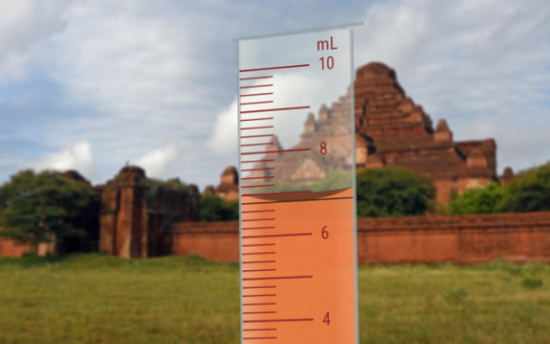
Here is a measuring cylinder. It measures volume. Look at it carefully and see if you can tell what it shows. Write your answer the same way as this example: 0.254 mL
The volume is 6.8 mL
